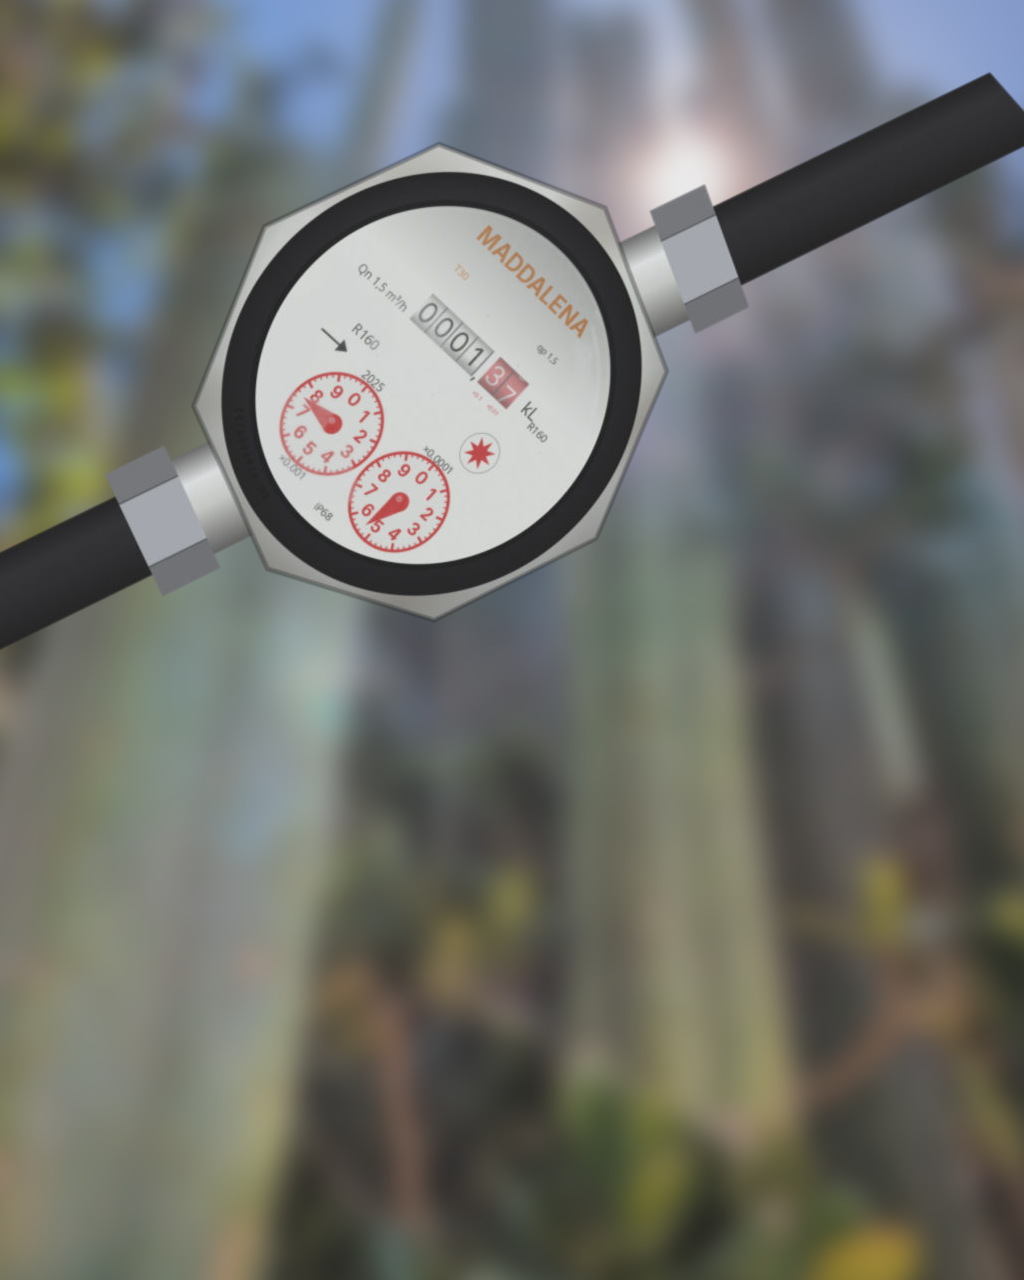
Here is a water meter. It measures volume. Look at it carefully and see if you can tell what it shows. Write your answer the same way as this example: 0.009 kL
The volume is 1.3675 kL
